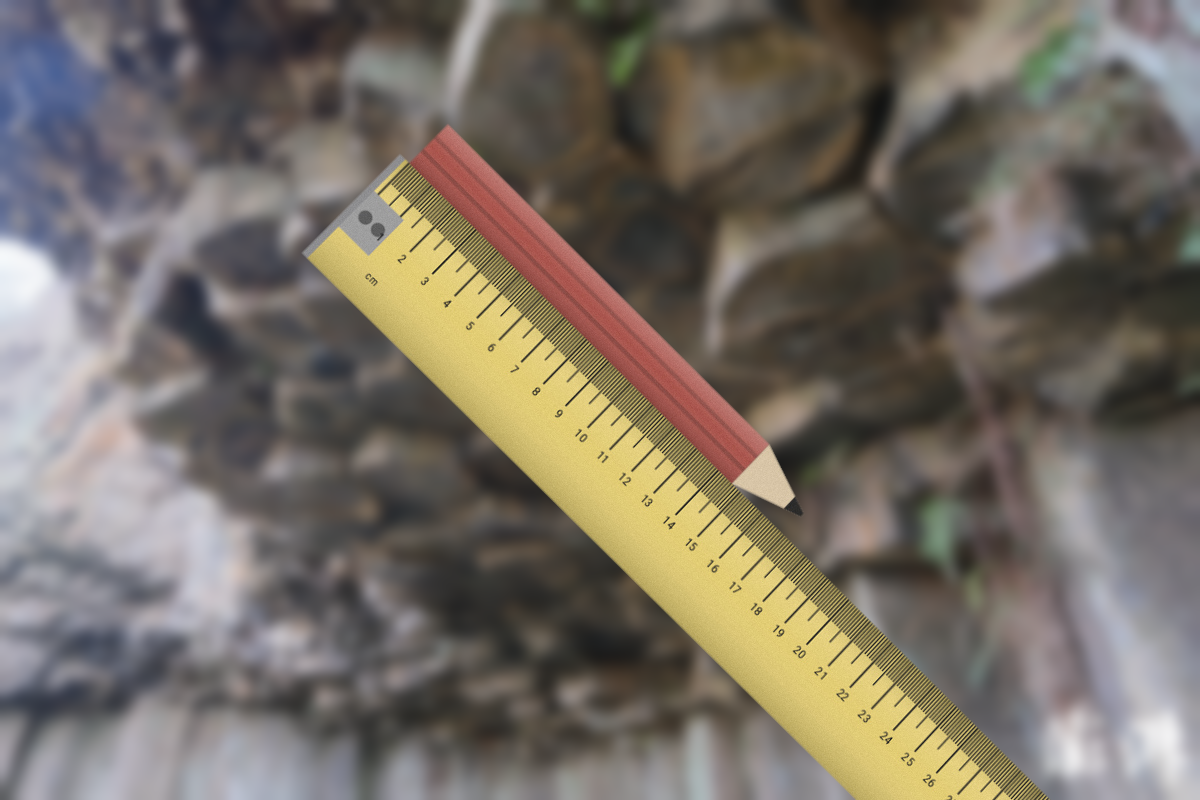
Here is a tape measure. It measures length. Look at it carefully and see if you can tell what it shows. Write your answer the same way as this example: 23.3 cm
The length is 17 cm
